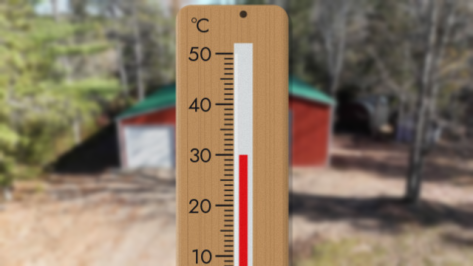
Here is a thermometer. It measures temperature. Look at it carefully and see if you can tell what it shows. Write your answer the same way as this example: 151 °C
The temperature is 30 °C
